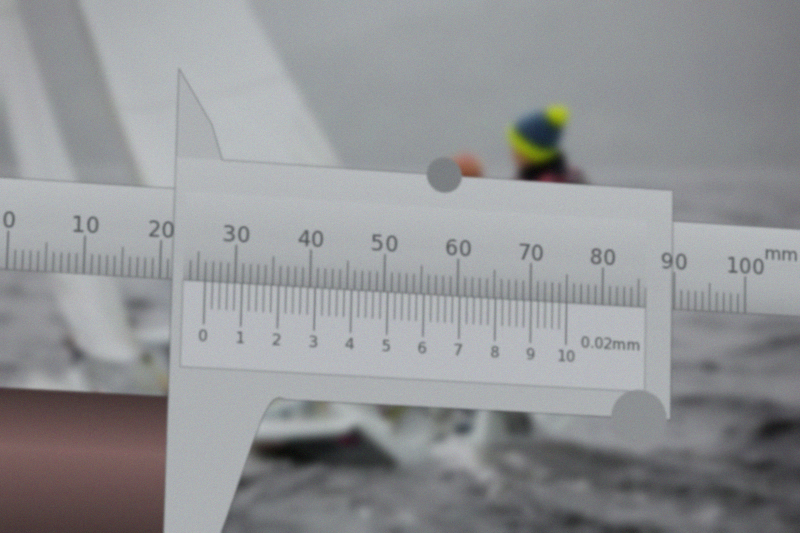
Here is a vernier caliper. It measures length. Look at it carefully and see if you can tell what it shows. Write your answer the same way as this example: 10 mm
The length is 26.0 mm
